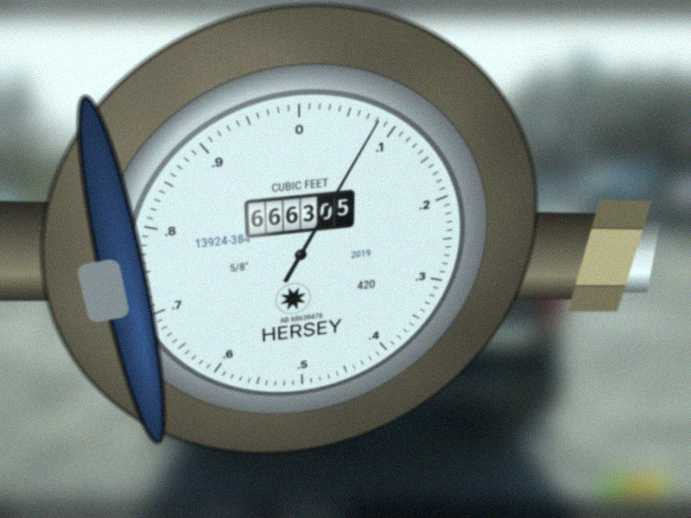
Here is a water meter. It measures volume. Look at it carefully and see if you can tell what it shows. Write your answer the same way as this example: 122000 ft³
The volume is 666305.08 ft³
